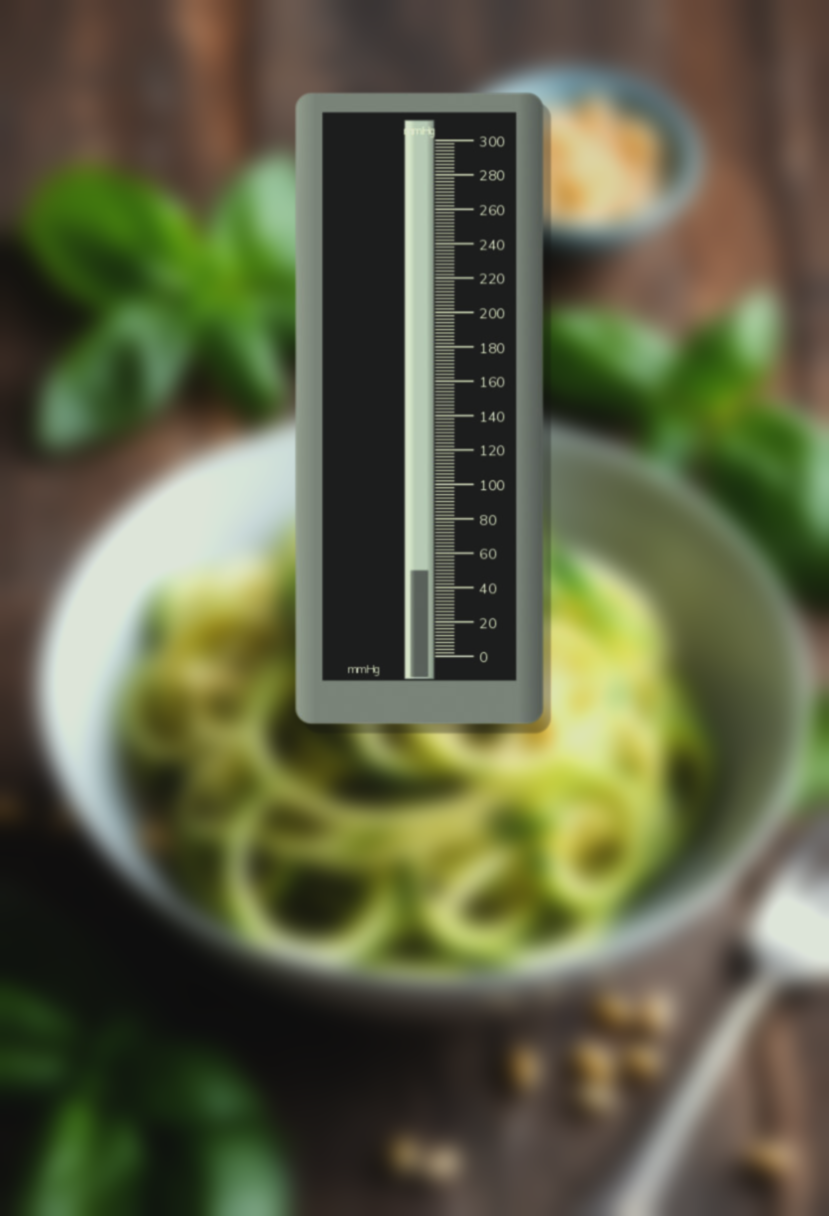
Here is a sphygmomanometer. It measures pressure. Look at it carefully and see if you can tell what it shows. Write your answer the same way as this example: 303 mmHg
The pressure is 50 mmHg
